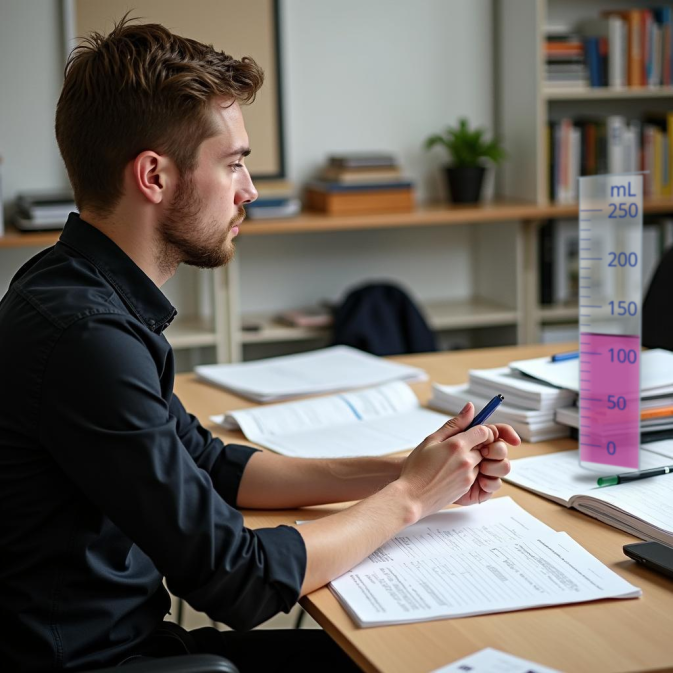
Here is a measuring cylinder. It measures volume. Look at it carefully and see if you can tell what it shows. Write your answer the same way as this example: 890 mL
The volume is 120 mL
